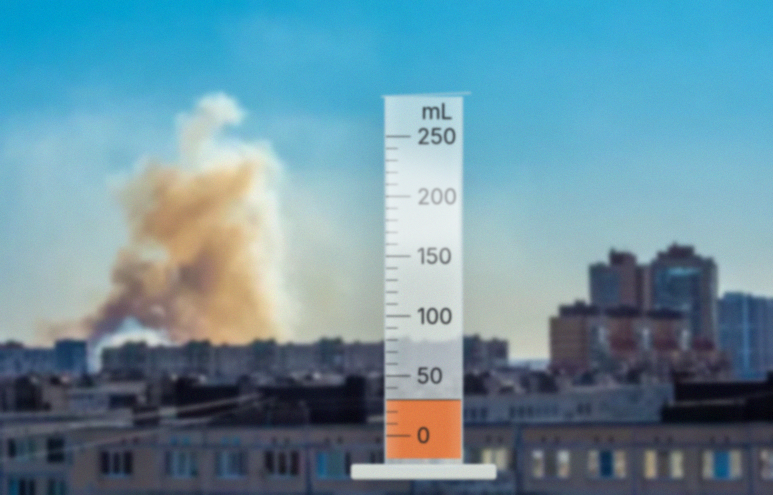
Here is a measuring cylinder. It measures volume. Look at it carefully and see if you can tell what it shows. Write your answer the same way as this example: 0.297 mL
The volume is 30 mL
